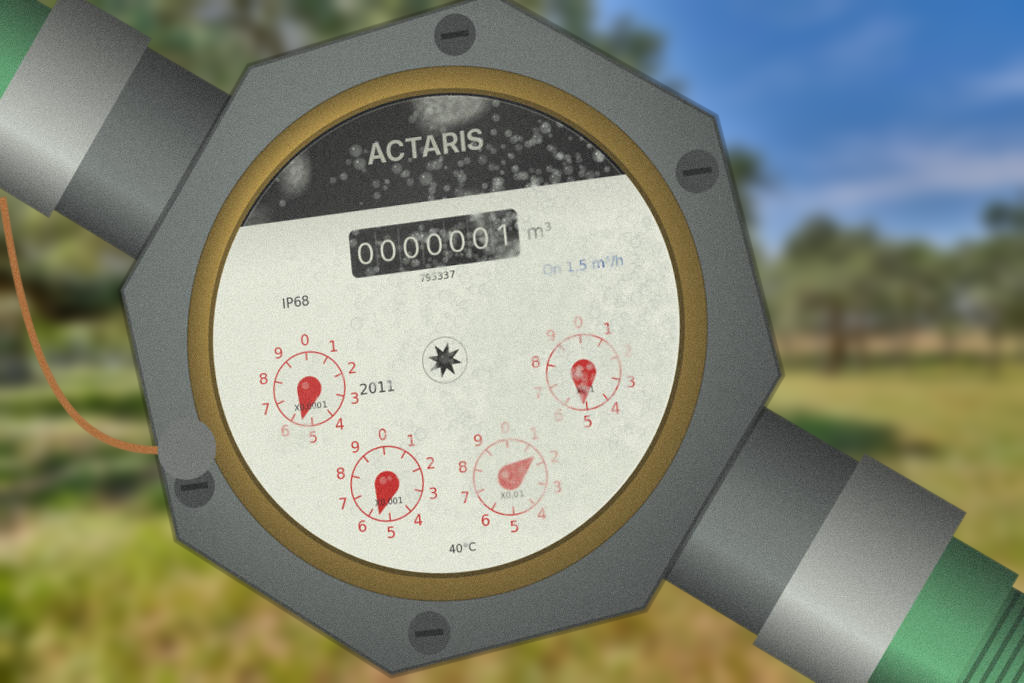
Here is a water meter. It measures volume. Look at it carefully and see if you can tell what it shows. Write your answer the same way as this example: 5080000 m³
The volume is 1.5155 m³
